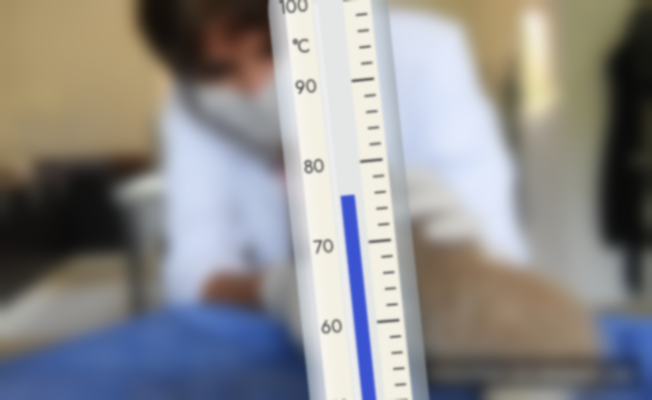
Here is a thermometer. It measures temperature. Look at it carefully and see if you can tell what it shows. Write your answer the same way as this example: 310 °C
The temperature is 76 °C
